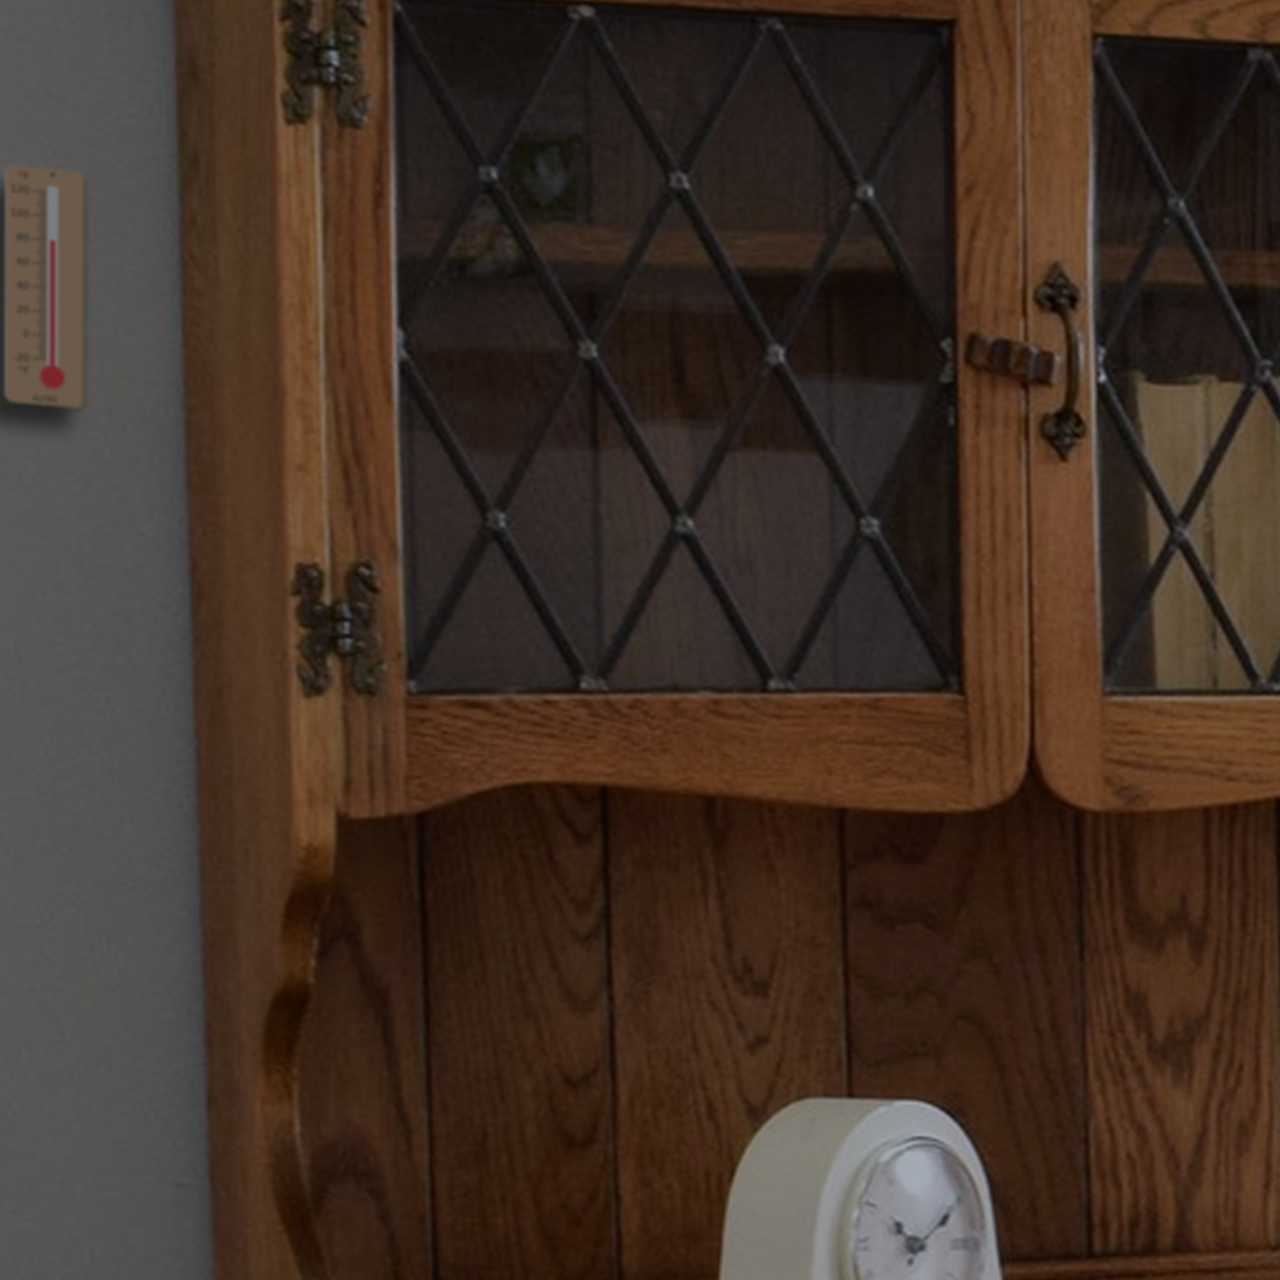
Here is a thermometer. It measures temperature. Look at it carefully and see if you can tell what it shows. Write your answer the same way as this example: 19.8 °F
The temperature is 80 °F
